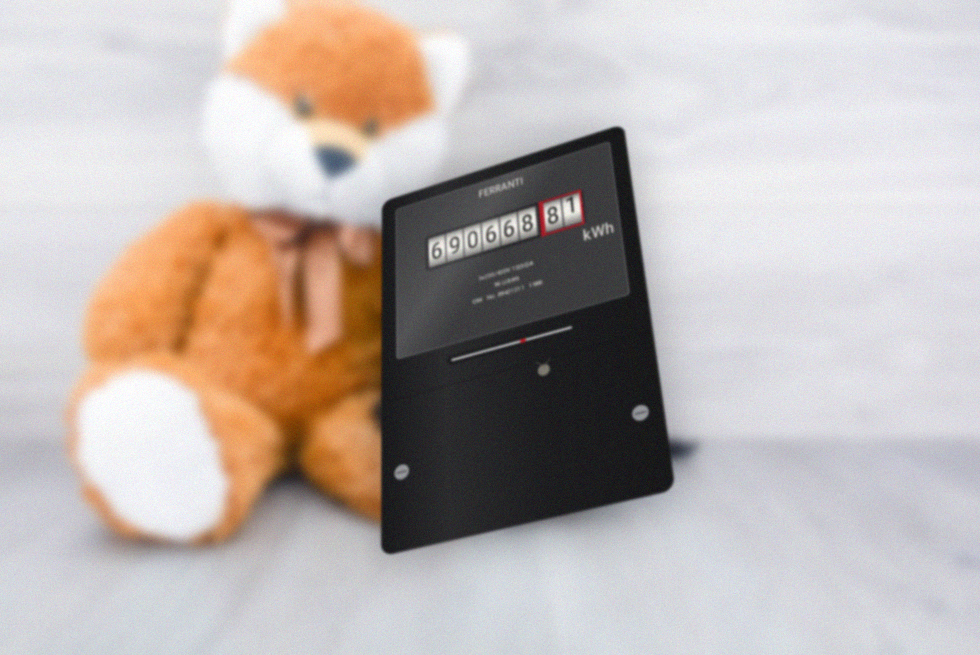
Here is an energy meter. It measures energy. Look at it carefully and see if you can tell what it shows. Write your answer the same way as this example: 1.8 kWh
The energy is 690668.81 kWh
